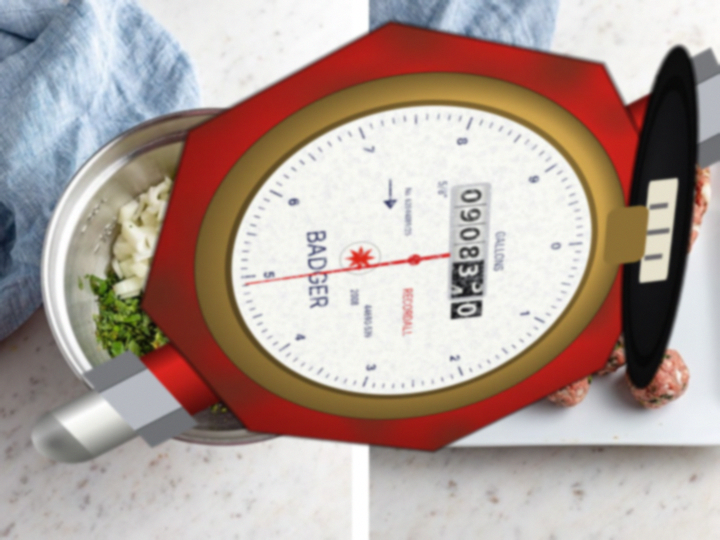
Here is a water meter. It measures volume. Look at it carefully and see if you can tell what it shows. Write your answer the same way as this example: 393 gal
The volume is 908334.9 gal
